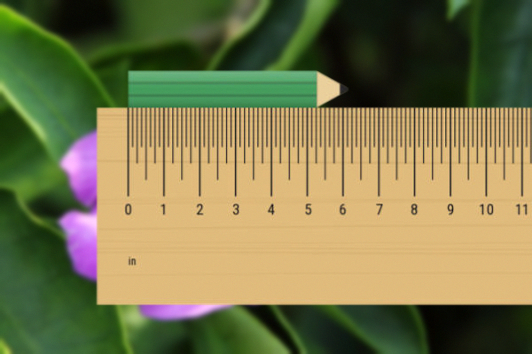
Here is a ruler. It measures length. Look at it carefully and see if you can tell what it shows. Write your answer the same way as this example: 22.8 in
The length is 6.125 in
